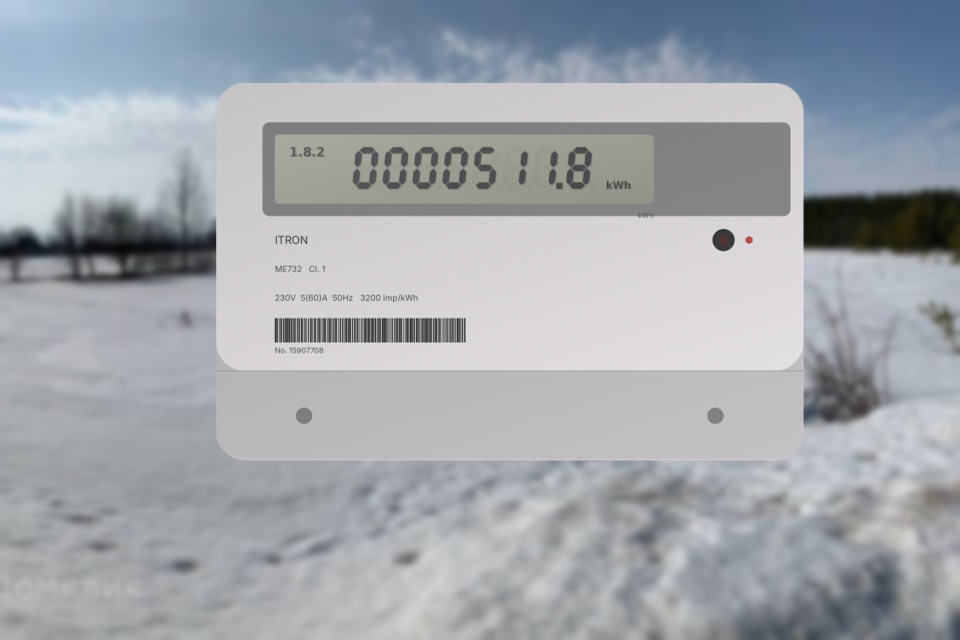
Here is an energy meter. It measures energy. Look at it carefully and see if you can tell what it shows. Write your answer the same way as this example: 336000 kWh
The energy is 511.8 kWh
